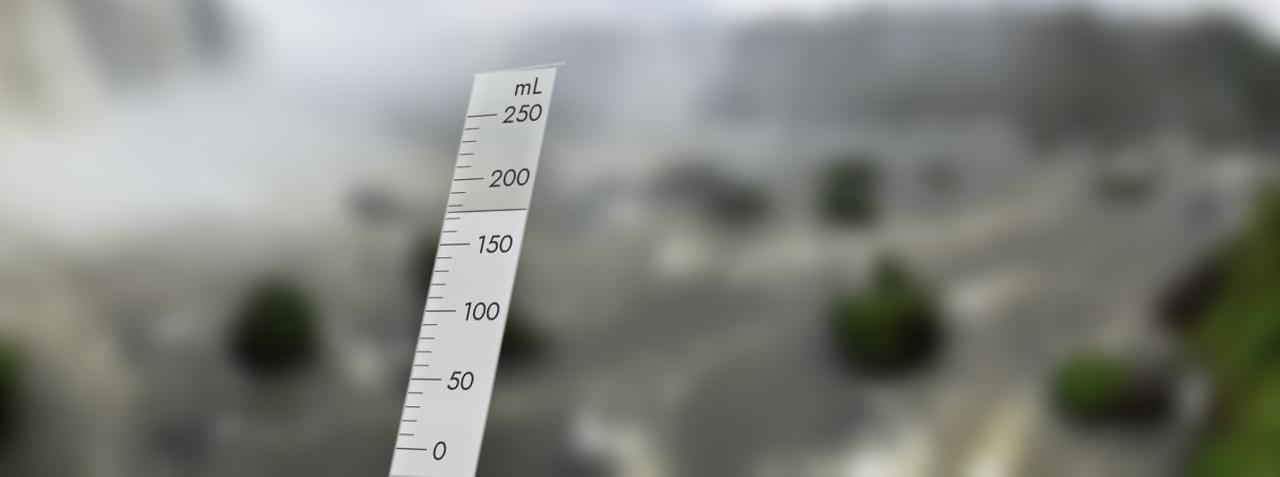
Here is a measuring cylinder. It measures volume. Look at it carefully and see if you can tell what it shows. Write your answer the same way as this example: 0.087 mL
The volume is 175 mL
